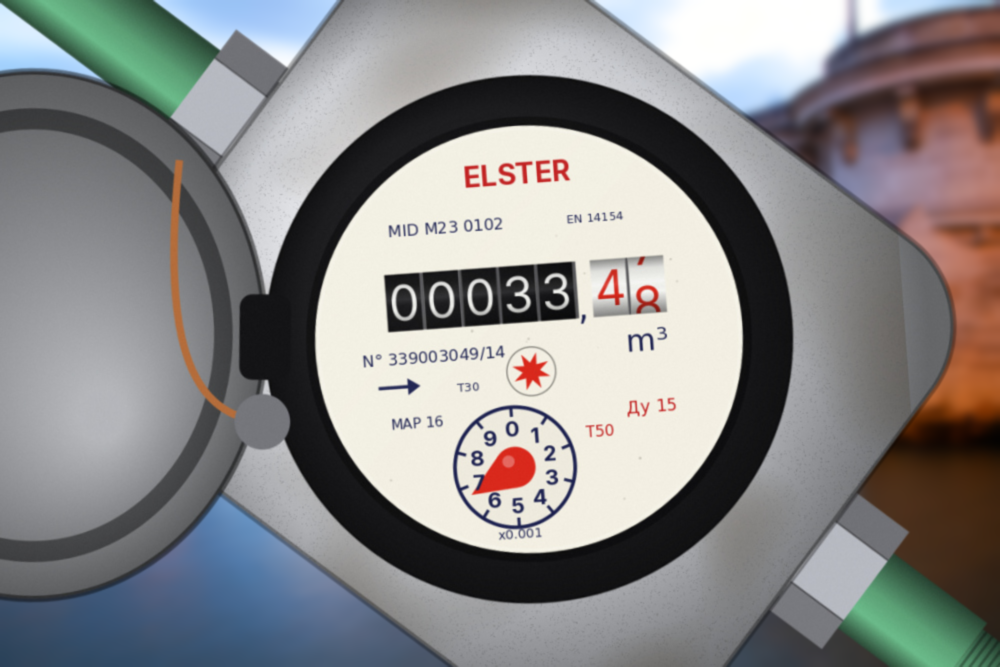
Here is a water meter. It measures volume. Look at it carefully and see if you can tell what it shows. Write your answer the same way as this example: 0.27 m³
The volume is 33.476 m³
